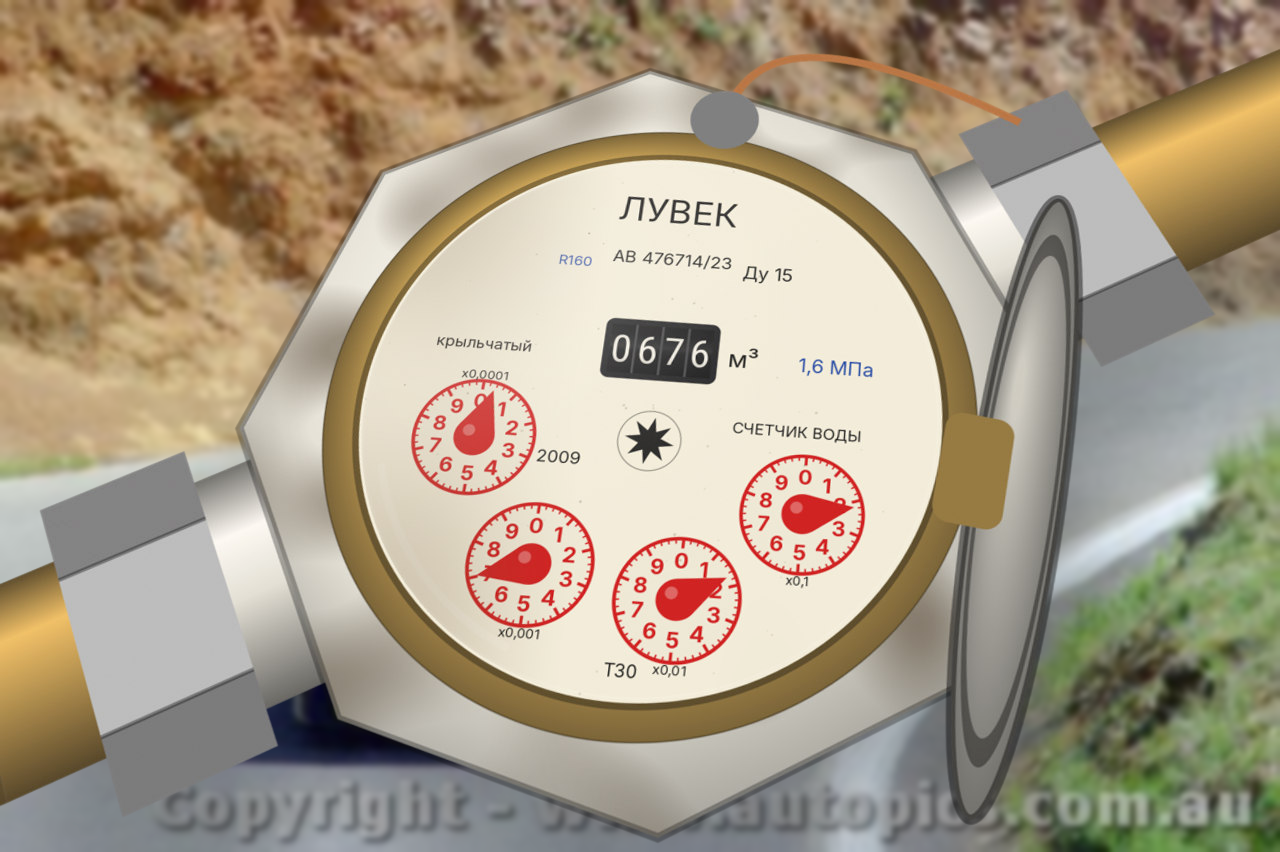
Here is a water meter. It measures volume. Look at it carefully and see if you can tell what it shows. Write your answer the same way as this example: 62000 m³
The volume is 676.2170 m³
